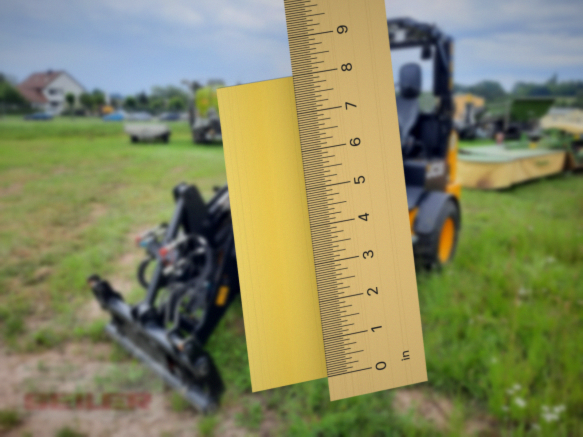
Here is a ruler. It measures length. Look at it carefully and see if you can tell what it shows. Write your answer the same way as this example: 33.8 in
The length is 8 in
